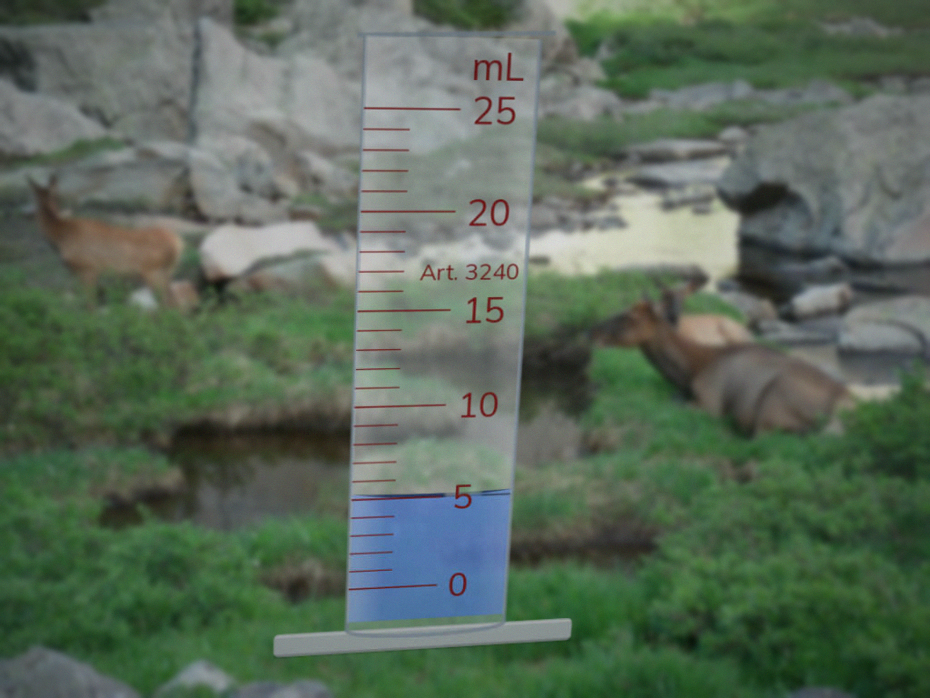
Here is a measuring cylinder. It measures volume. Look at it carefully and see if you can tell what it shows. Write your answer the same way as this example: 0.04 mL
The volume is 5 mL
